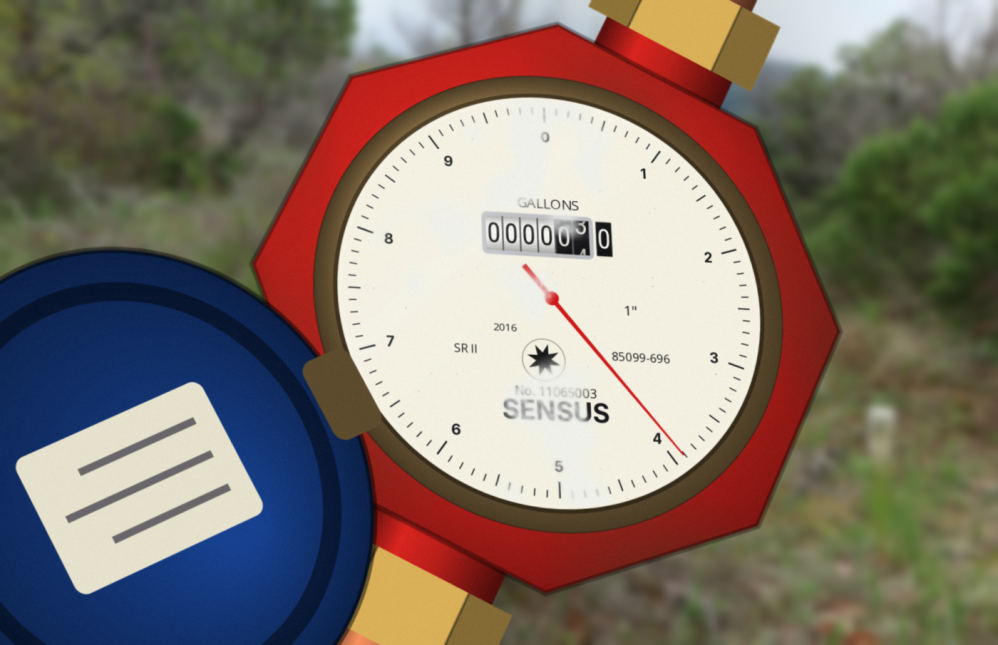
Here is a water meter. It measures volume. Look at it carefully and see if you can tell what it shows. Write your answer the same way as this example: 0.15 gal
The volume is 33.9 gal
